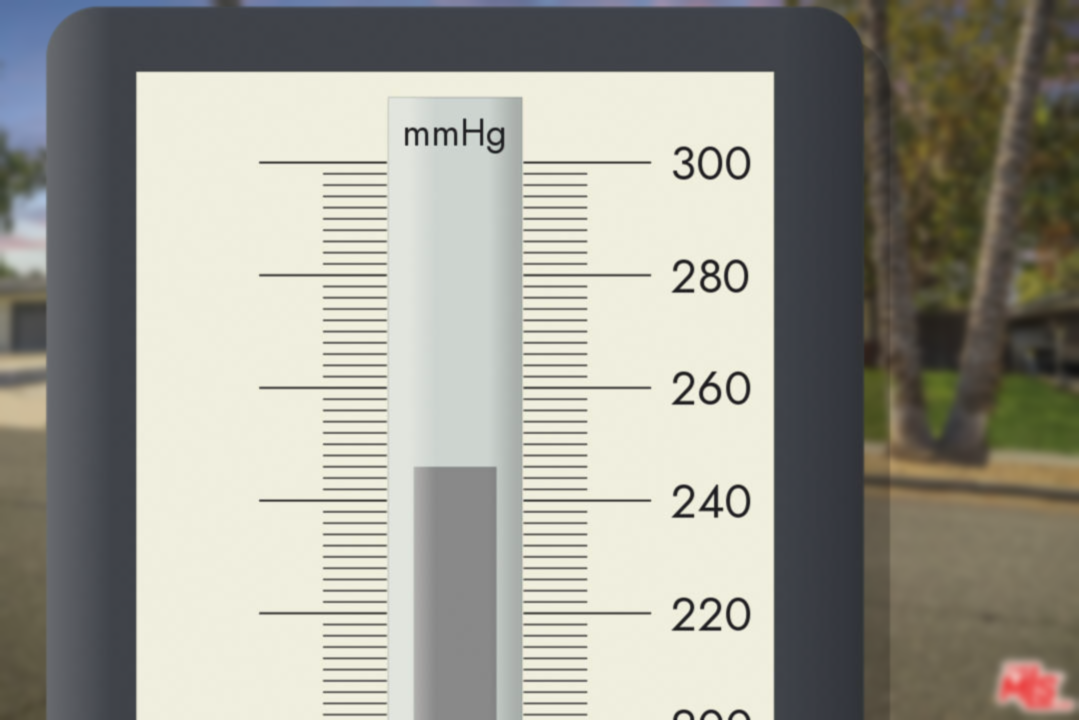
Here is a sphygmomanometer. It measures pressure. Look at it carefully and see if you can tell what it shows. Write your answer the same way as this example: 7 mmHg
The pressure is 246 mmHg
